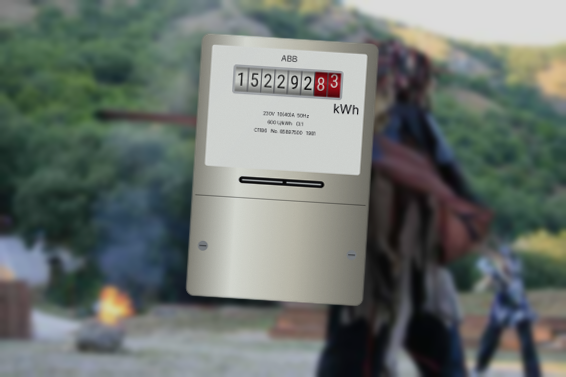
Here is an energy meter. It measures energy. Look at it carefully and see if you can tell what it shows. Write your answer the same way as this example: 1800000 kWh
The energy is 152292.83 kWh
